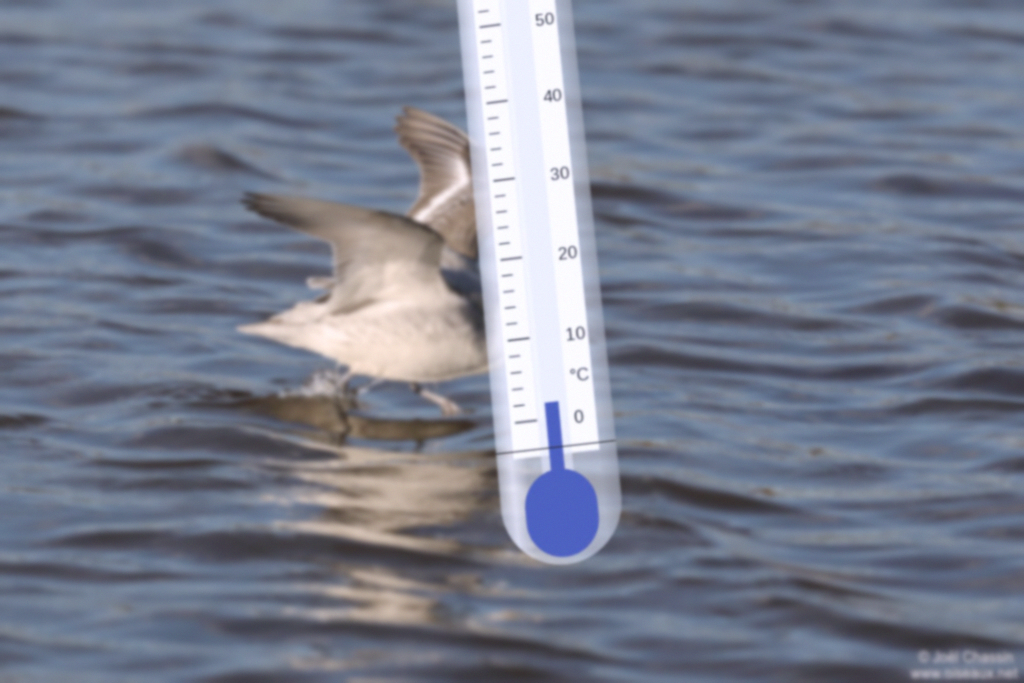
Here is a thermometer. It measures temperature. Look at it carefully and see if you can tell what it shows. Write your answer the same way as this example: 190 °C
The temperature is 2 °C
